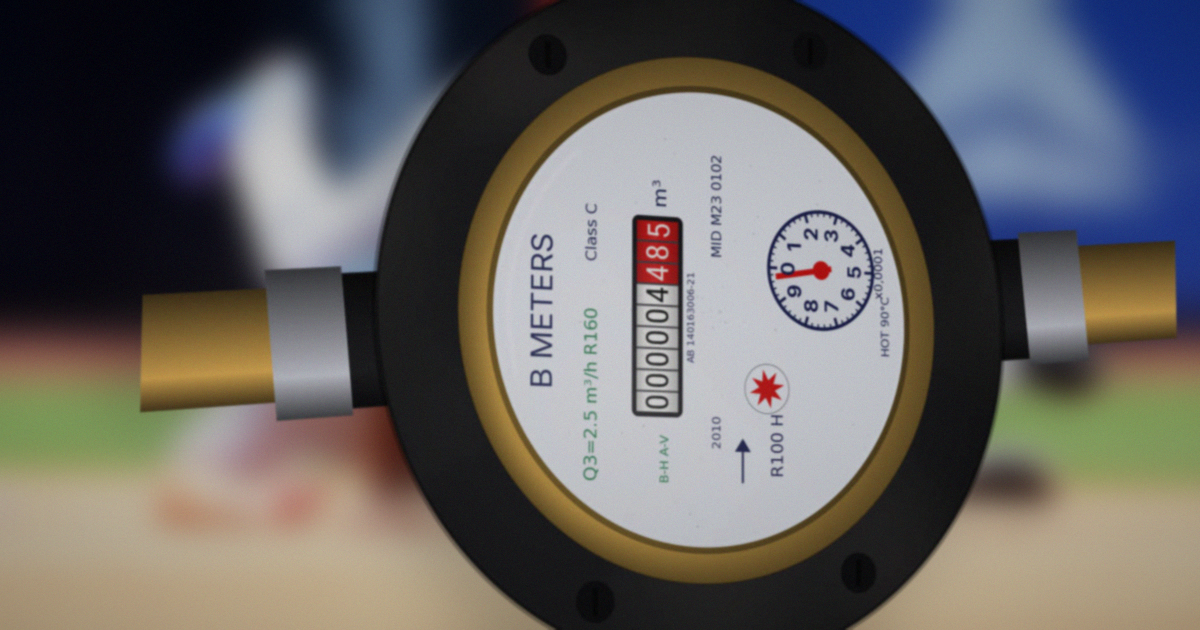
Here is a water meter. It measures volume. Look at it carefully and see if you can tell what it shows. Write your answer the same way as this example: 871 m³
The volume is 4.4849 m³
